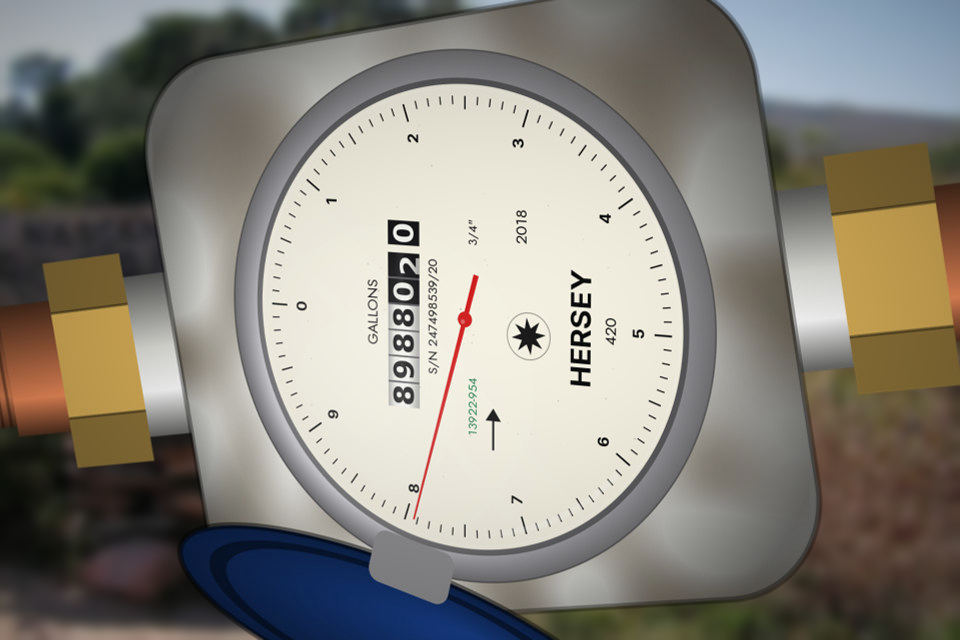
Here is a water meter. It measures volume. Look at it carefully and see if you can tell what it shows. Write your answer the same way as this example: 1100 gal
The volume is 8988017.9 gal
